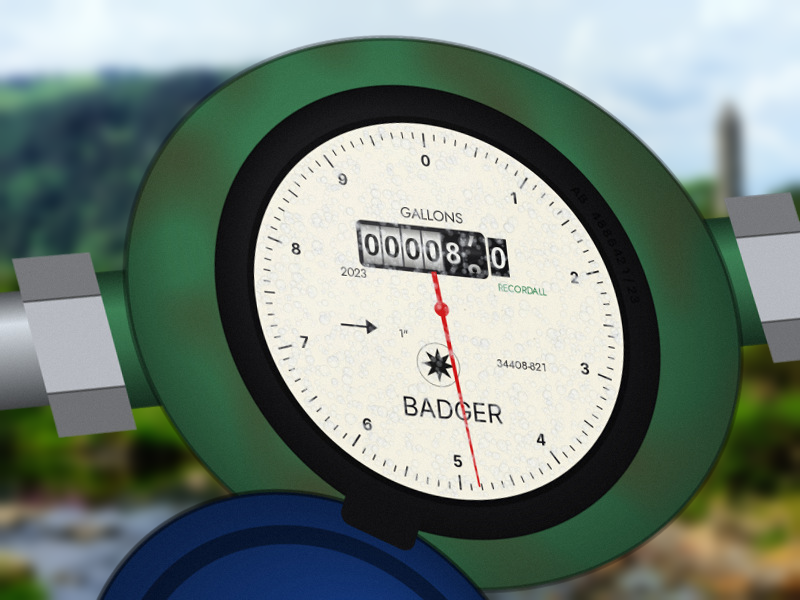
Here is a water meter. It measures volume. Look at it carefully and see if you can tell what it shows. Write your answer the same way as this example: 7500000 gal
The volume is 874.8 gal
